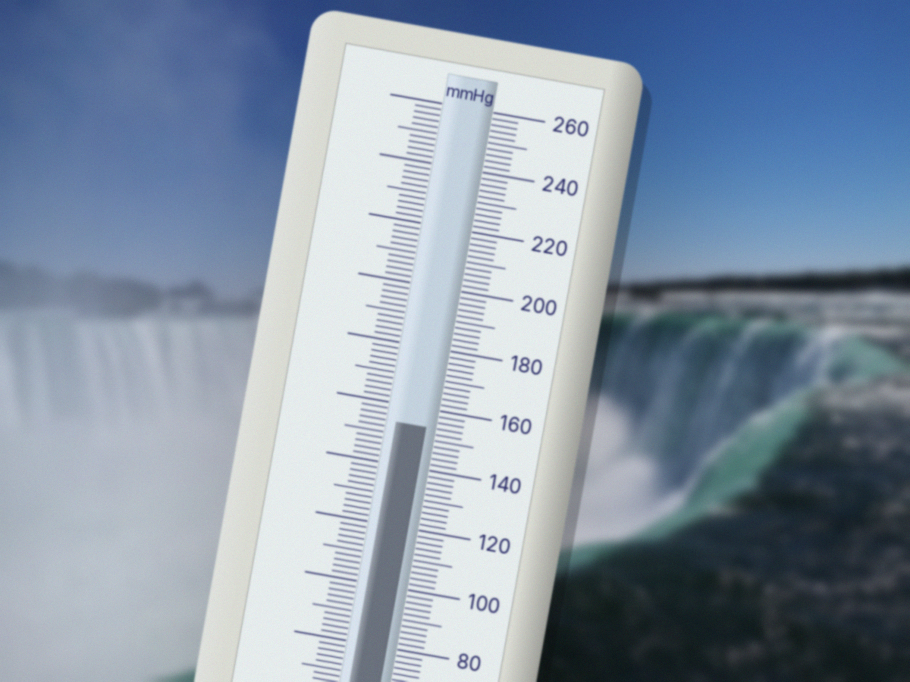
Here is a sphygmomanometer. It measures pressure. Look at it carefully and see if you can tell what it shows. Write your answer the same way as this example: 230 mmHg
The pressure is 154 mmHg
